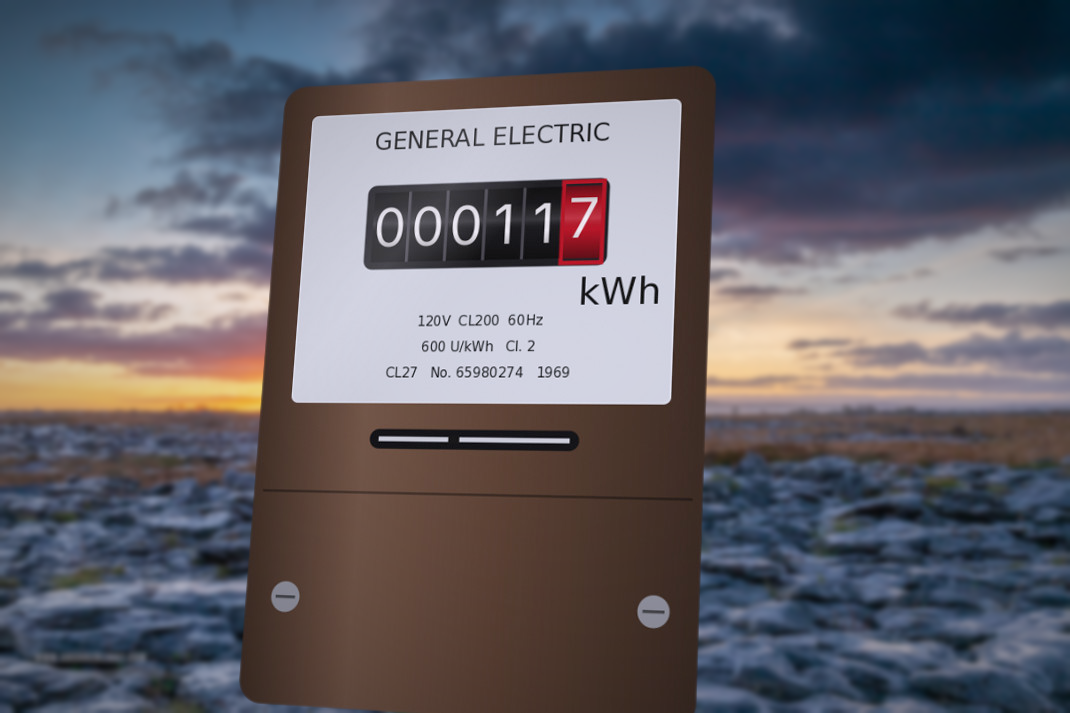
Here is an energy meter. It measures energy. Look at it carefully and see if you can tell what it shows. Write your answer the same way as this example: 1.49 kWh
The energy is 11.7 kWh
